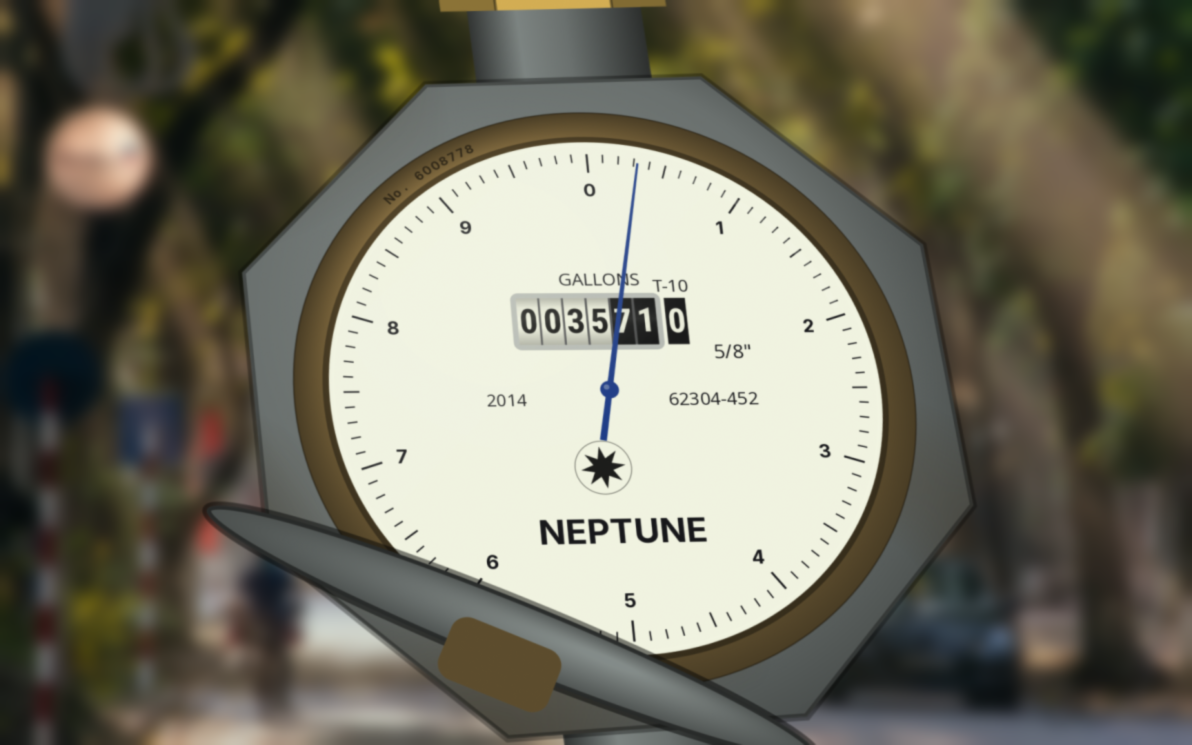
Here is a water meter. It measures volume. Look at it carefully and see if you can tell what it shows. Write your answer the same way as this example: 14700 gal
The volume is 35710.3 gal
